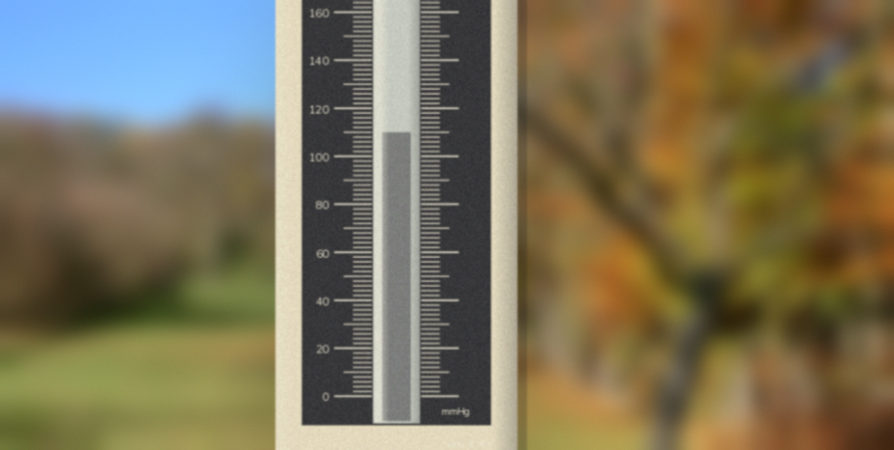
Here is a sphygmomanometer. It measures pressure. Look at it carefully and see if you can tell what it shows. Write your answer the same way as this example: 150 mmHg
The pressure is 110 mmHg
